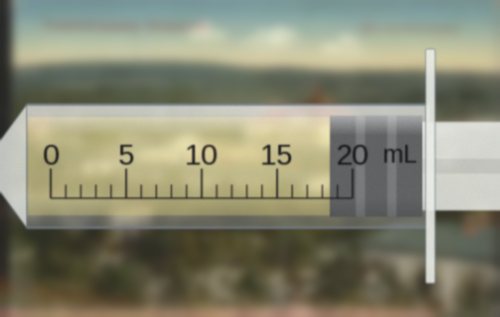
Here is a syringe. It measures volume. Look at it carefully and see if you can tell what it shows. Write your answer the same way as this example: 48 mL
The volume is 18.5 mL
